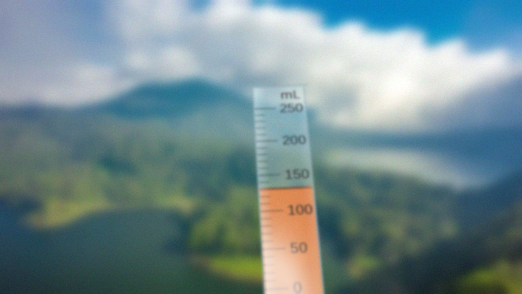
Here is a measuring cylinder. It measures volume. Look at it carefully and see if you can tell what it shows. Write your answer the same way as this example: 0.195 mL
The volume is 130 mL
